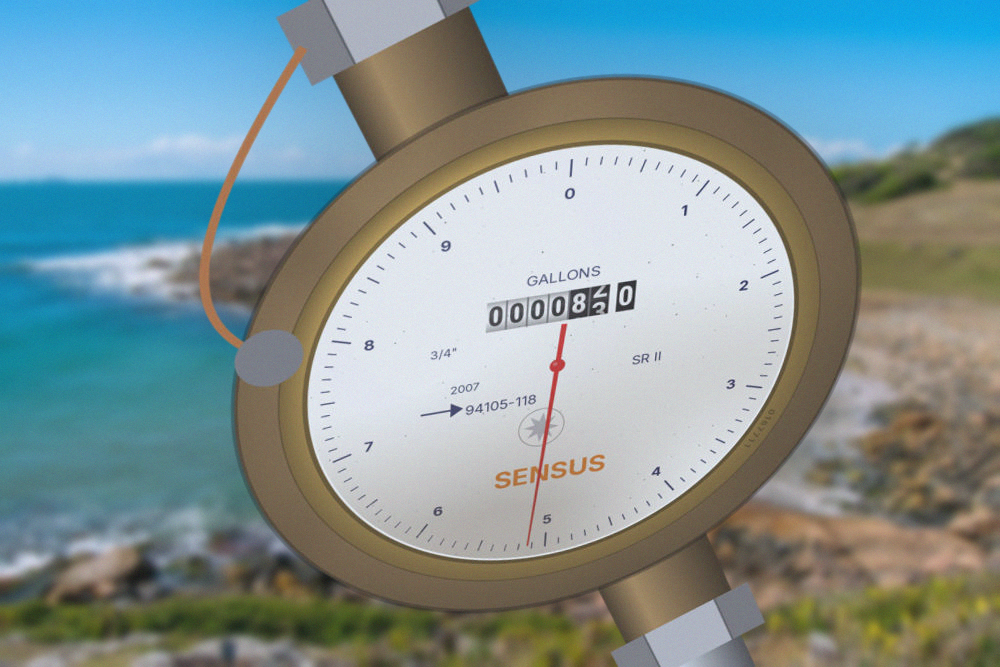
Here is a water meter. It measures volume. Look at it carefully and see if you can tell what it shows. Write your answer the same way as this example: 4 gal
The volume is 825.1 gal
